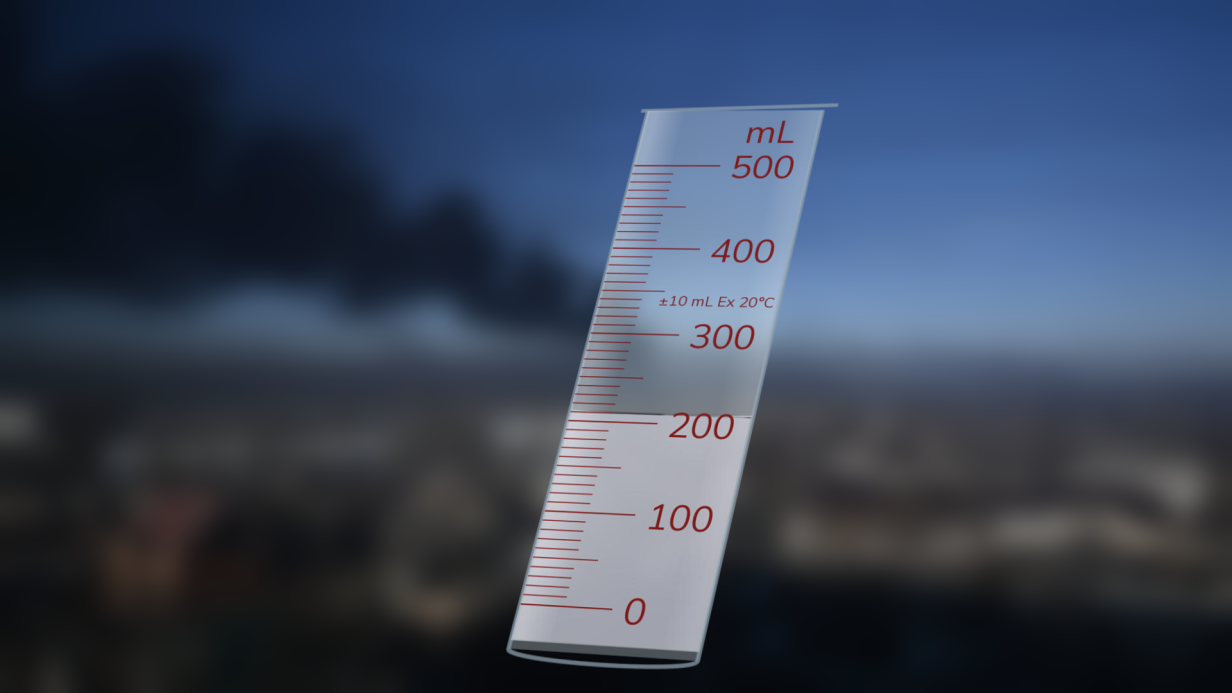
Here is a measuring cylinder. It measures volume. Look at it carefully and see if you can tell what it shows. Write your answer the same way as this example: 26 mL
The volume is 210 mL
